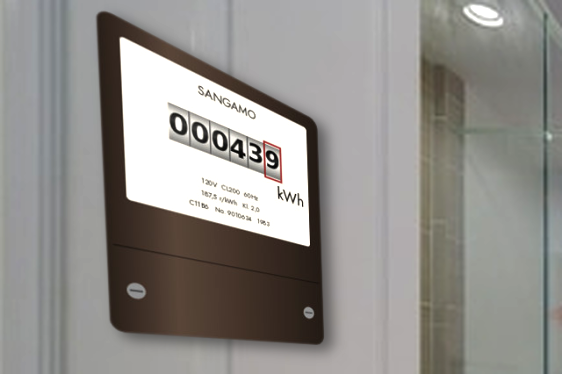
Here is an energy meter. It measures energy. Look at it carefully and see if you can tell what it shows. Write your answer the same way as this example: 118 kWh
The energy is 43.9 kWh
